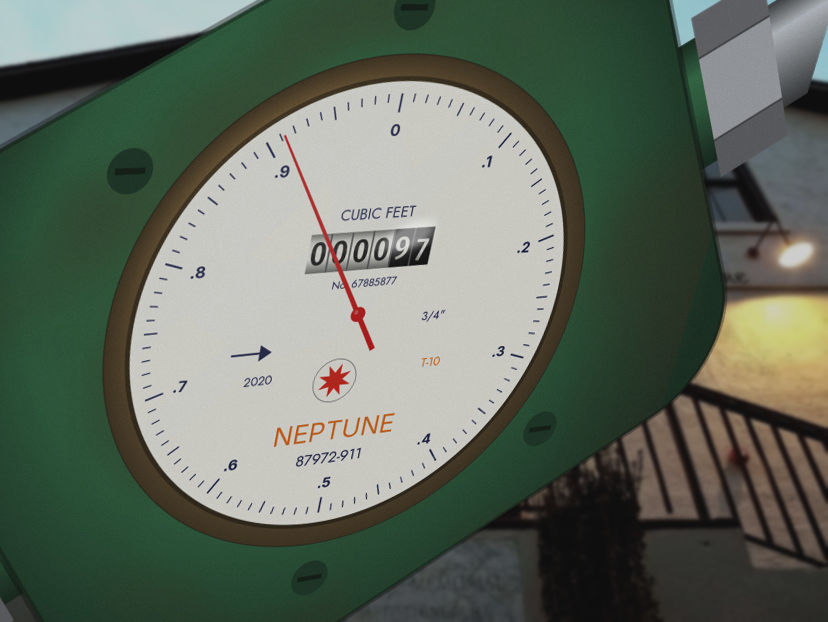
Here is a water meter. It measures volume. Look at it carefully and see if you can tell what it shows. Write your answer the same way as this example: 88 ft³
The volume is 96.91 ft³
